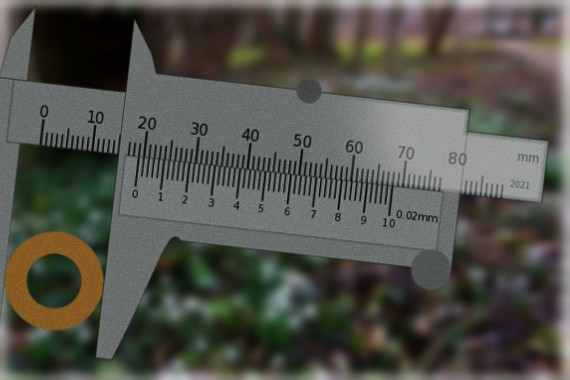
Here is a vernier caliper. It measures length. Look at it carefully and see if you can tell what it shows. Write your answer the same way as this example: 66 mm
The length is 19.0 mm
